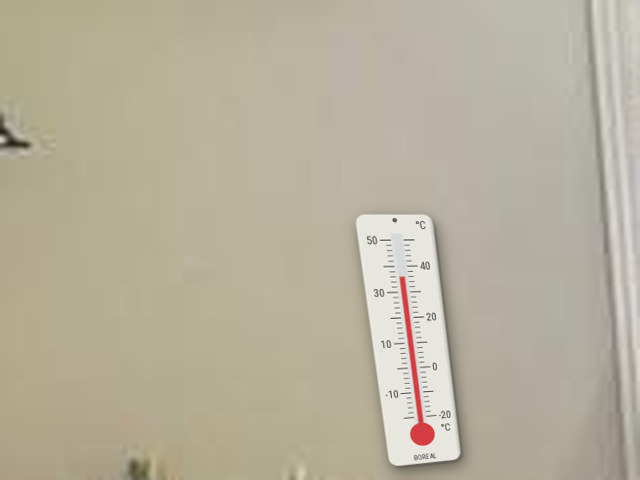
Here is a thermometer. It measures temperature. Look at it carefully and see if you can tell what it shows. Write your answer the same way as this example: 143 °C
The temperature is 36 °C
